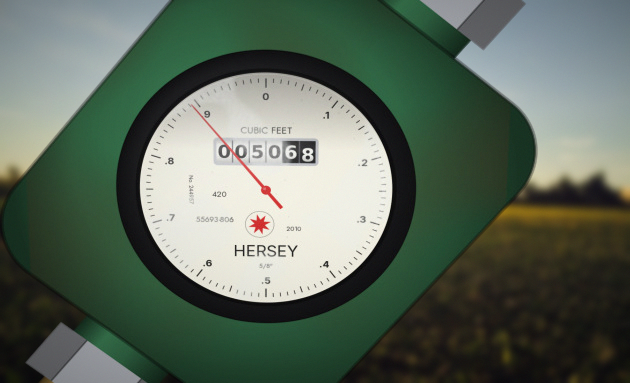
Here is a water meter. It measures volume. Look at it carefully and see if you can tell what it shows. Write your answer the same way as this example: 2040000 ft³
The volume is 5067.89 ft³
